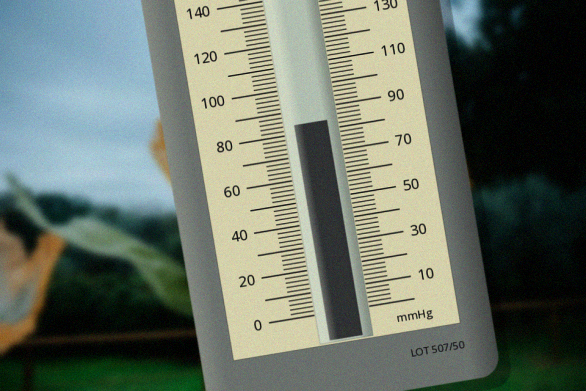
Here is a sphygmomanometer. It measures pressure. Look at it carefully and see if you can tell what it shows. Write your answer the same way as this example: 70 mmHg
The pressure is 84 mmHg
